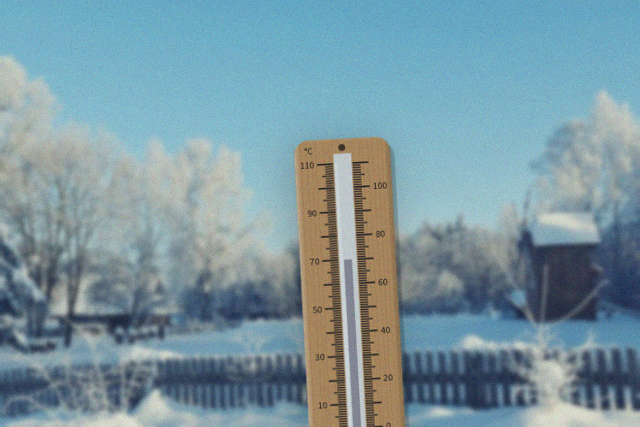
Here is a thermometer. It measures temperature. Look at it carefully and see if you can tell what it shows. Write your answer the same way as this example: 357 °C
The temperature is 70 °C
